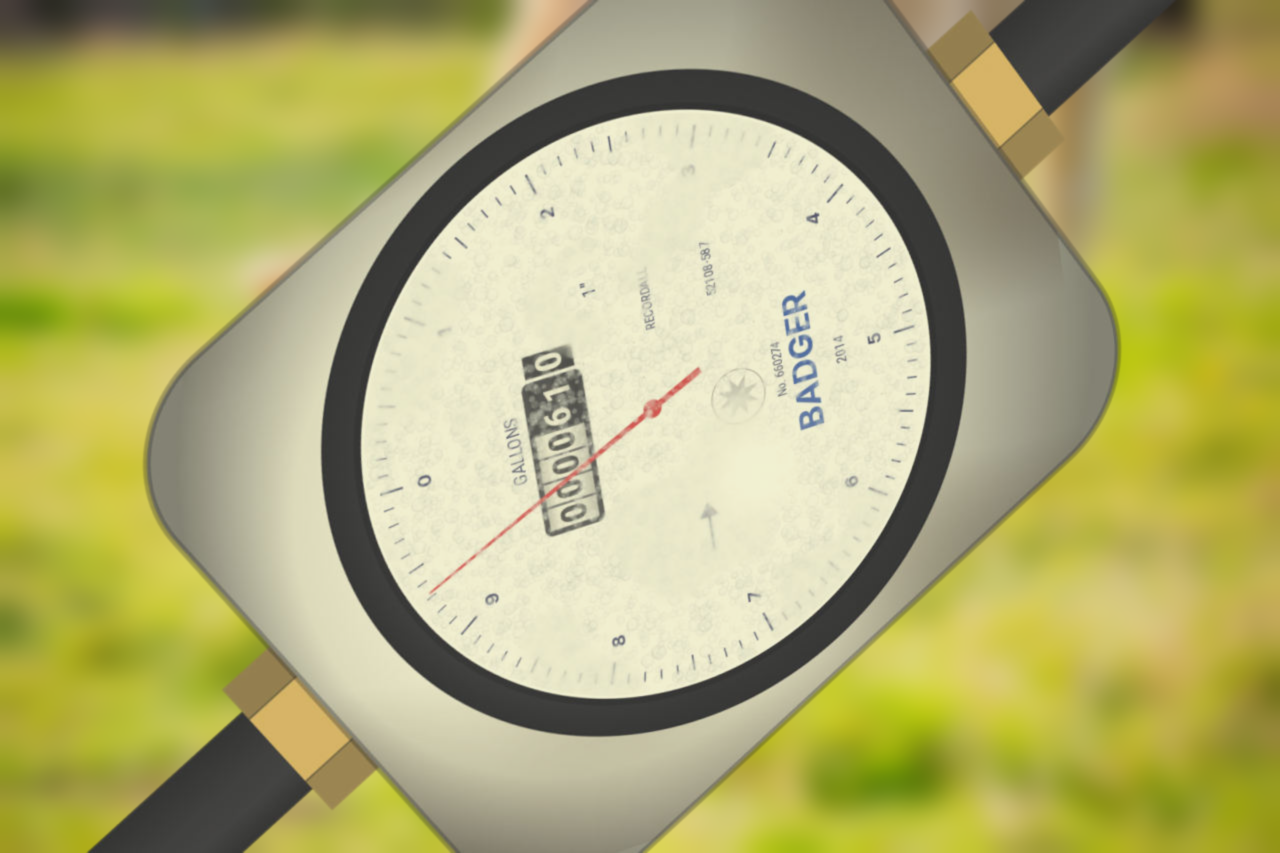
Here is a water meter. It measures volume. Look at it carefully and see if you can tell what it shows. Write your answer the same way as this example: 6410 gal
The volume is 609.3 gal
